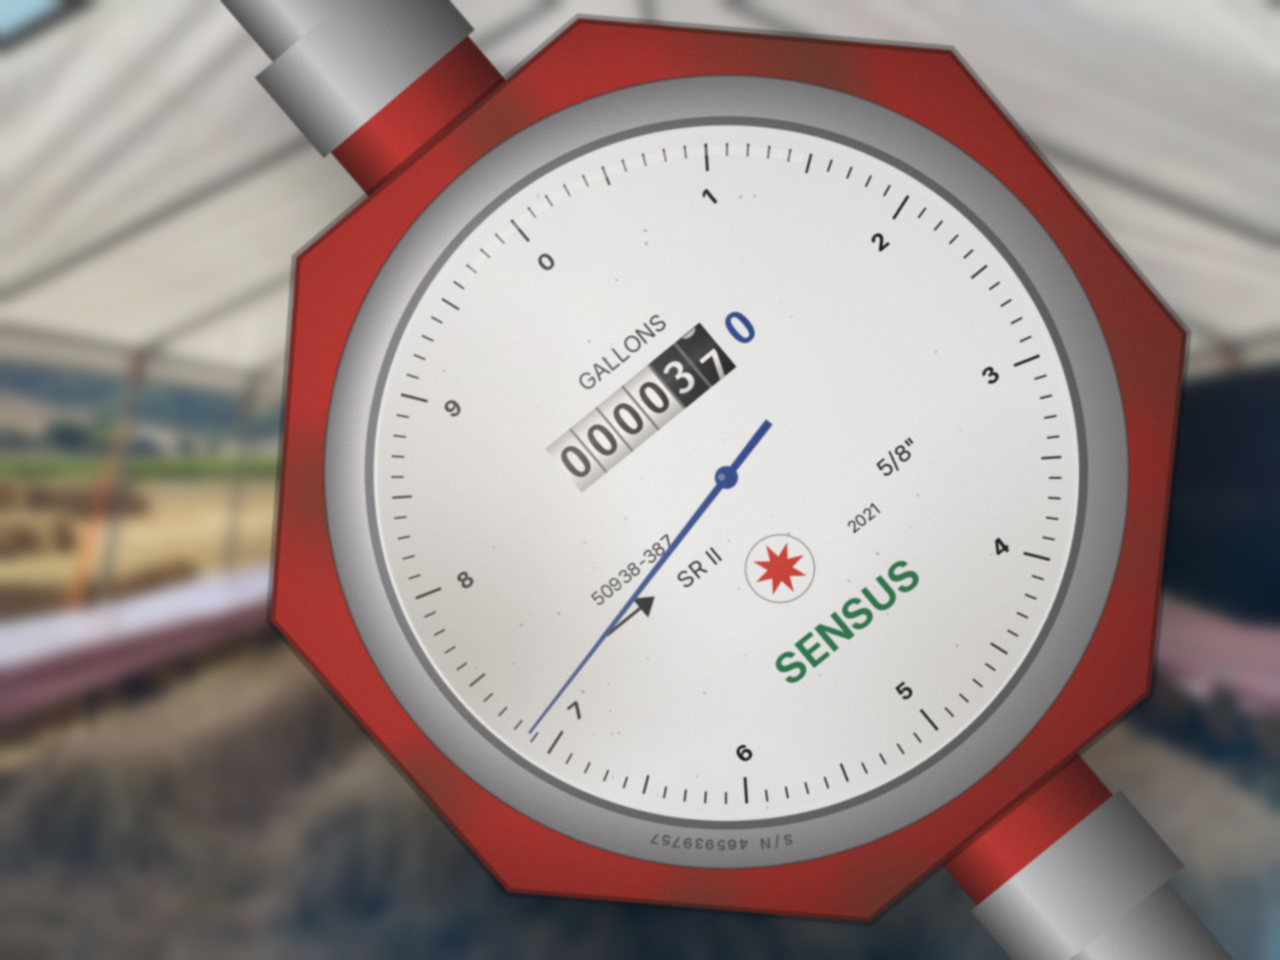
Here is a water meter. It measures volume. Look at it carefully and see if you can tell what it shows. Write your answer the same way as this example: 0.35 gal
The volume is 367.1 gal
